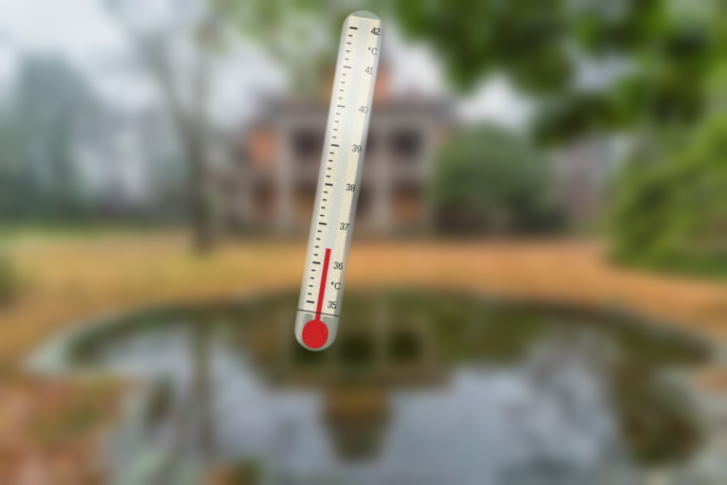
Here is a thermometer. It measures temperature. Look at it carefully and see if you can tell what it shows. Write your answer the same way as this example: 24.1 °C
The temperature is 36.4 °C
